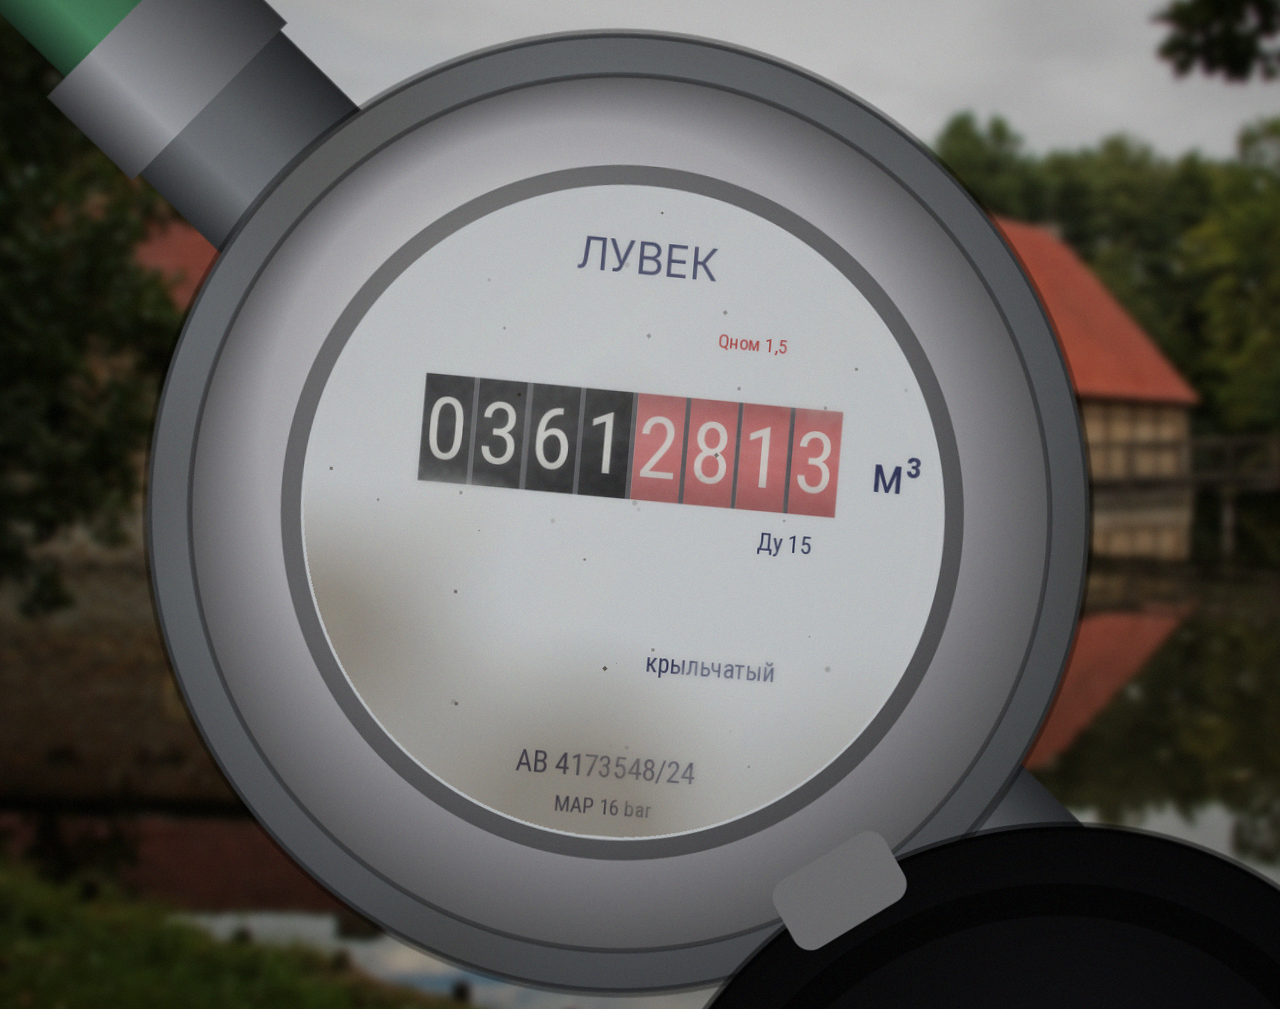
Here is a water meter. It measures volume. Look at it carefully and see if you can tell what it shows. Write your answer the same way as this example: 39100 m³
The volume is 361.2813 m³
